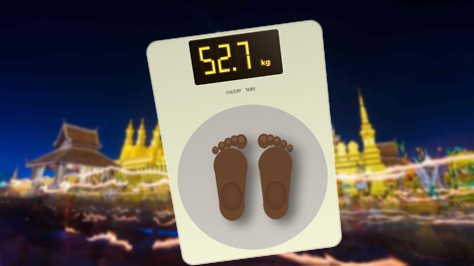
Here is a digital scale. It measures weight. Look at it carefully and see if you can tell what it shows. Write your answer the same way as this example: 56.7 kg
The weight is 52.7 kg
